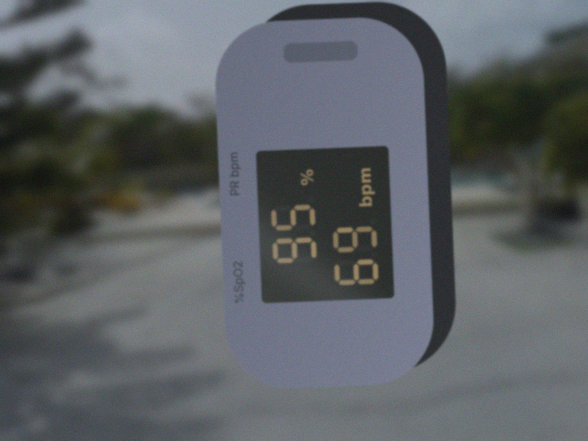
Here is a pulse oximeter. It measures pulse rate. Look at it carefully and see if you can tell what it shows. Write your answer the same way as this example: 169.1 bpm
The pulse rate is 69 bpm
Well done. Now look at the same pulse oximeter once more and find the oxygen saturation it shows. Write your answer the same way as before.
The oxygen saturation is 95 %
